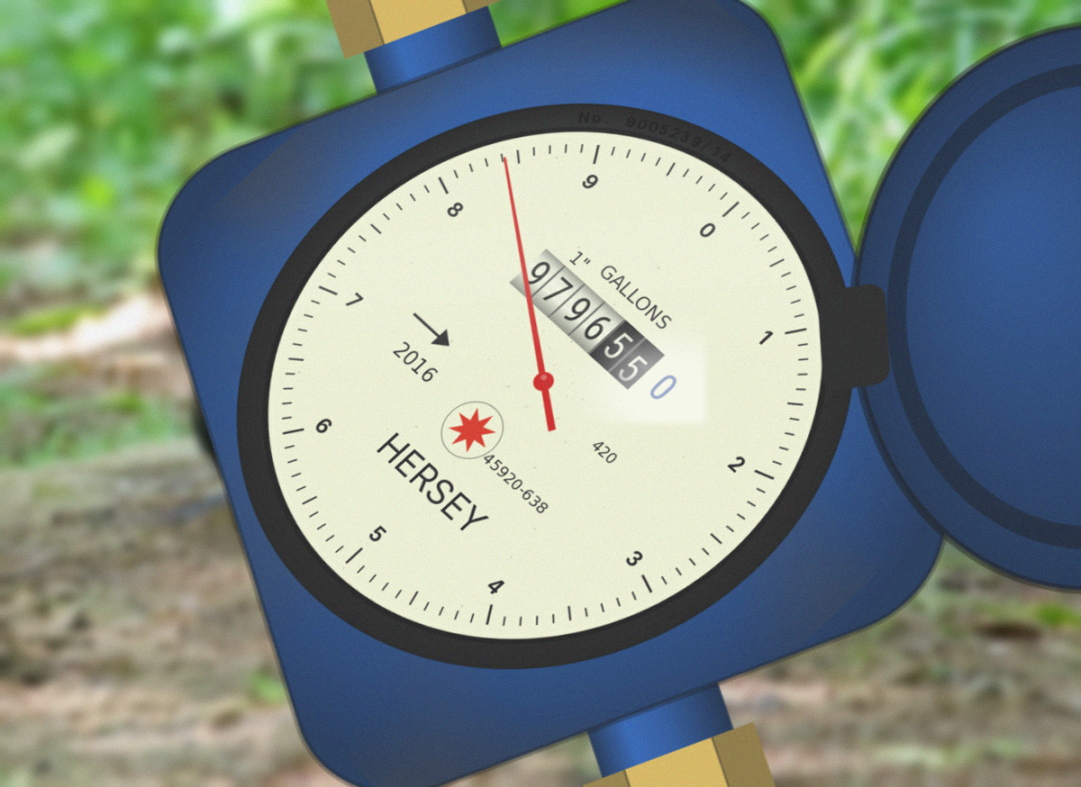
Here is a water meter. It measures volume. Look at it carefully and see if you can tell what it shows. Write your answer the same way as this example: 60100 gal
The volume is 9796548.4 gal
